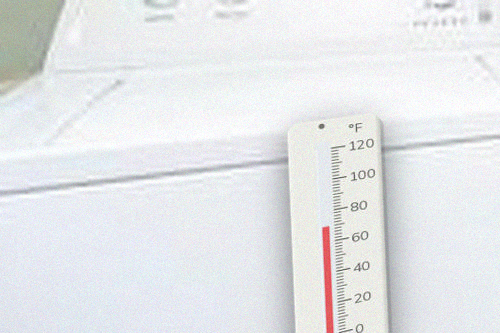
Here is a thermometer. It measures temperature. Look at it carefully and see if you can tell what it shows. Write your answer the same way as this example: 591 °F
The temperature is 70 °F
